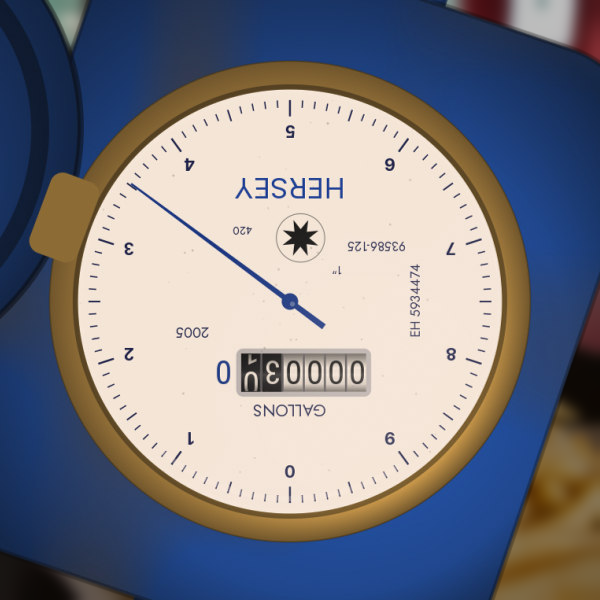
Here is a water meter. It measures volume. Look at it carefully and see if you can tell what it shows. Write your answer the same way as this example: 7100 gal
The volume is 303.5 gal
